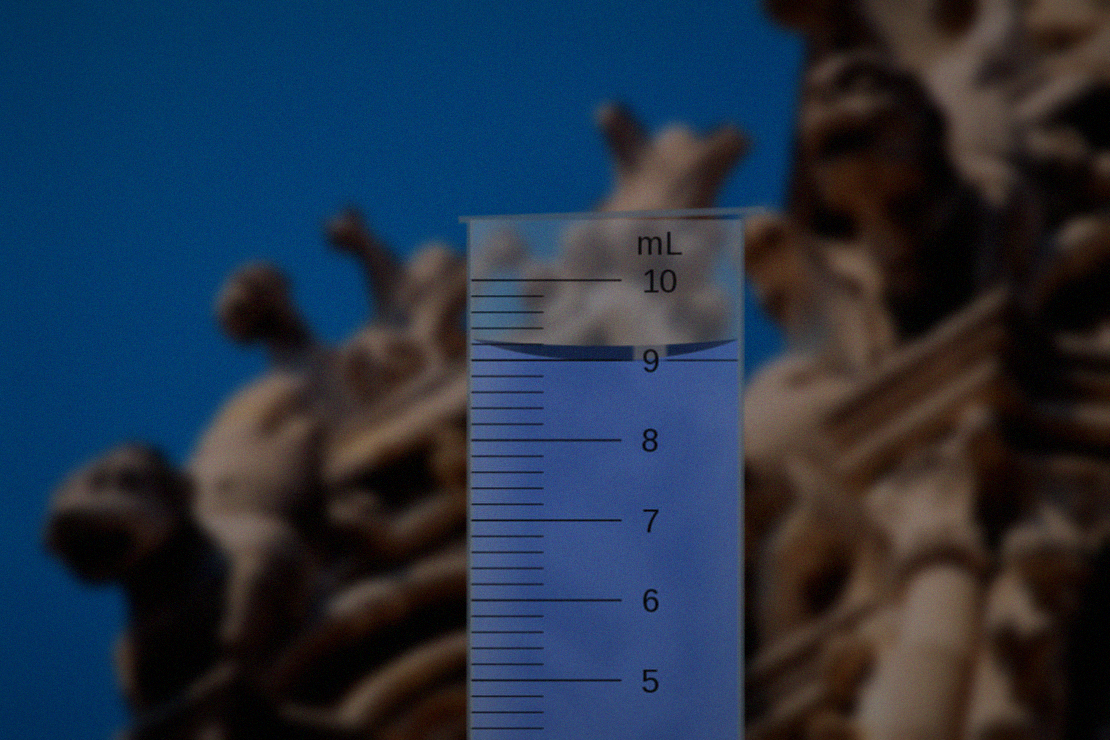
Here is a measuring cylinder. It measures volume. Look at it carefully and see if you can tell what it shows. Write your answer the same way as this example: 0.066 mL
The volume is 9 mL
